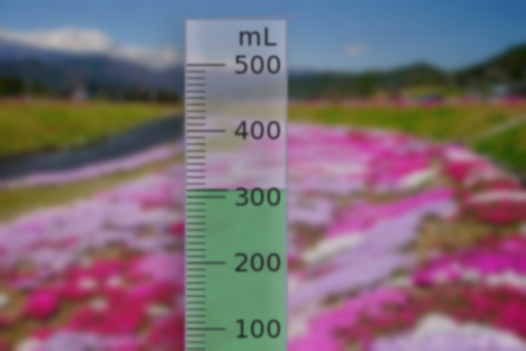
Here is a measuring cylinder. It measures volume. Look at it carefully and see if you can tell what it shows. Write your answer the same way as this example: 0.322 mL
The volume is 310 mL
